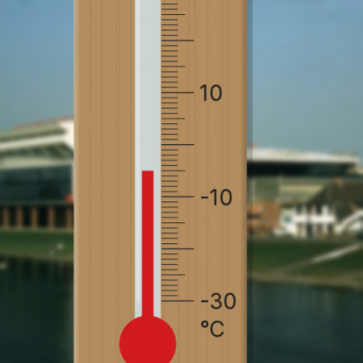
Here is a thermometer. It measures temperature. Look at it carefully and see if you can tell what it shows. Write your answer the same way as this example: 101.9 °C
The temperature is -5 °C
